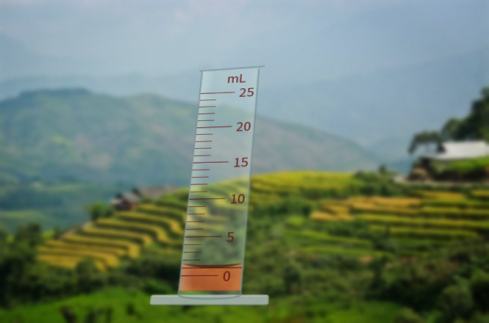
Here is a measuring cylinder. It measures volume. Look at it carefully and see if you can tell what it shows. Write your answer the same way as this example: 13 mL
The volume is 1 mL
